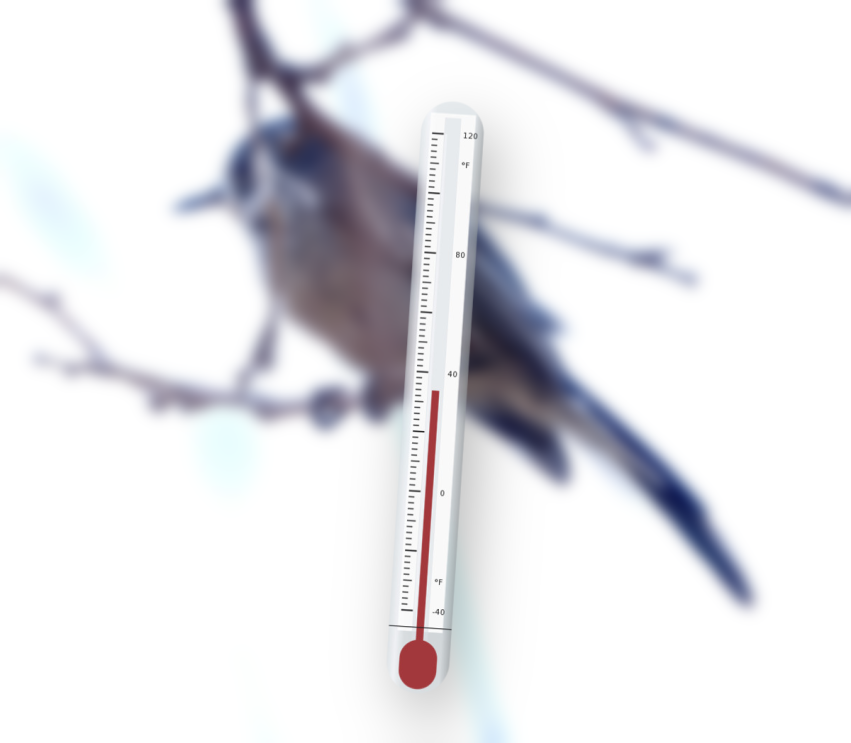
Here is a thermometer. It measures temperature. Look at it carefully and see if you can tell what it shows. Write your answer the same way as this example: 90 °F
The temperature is 34 °F
